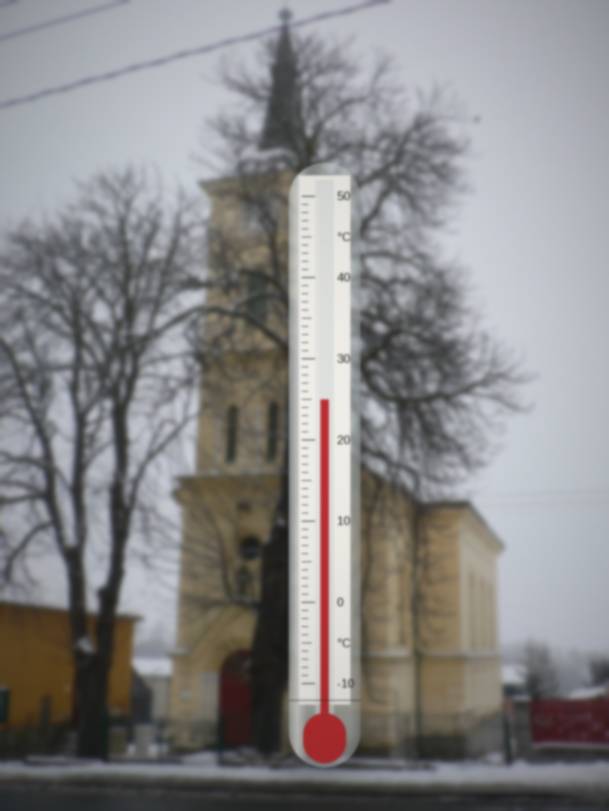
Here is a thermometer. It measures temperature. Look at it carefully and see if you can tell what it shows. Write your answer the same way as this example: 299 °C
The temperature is 25 °C
